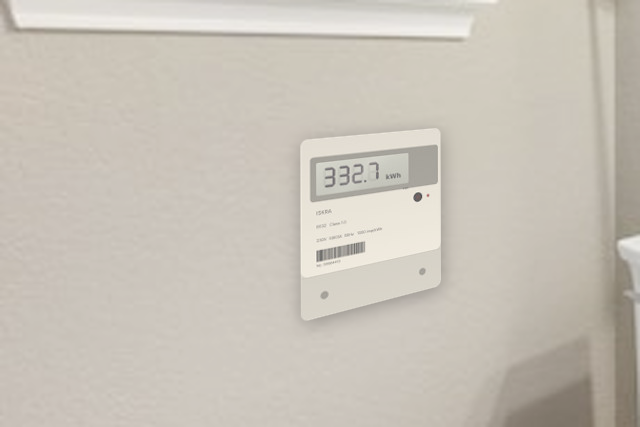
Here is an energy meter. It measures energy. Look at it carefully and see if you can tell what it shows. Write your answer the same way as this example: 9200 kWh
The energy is 332.7 kWh
